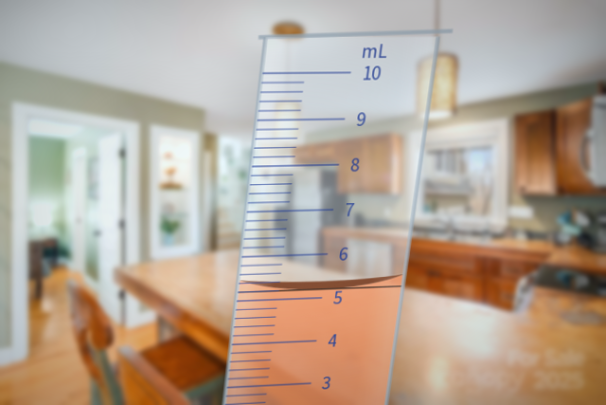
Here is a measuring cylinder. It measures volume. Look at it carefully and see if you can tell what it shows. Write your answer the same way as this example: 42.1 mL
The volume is 5.2 mL
